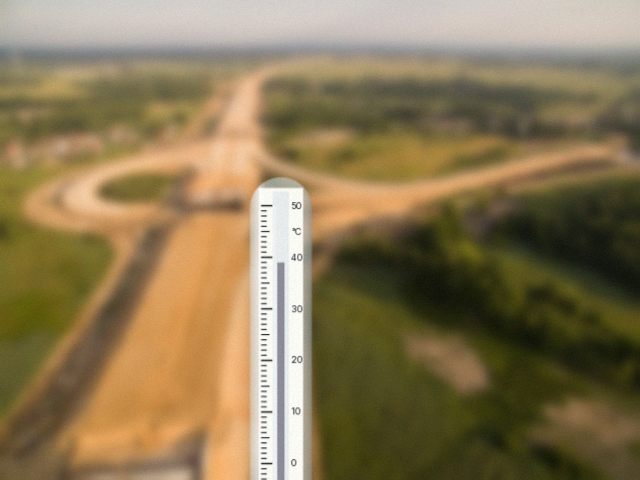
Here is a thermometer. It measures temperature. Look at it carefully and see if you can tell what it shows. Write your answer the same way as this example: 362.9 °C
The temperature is 39 °C
